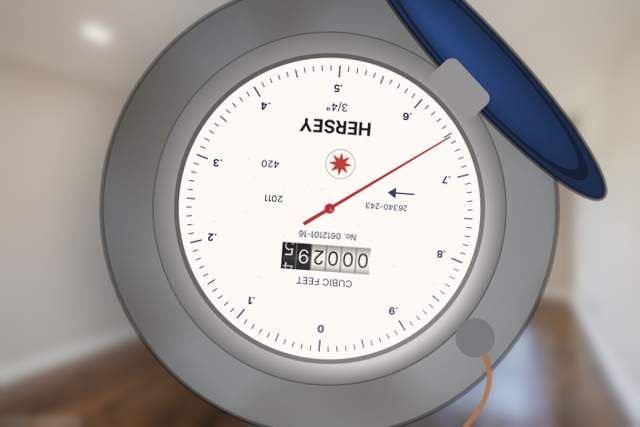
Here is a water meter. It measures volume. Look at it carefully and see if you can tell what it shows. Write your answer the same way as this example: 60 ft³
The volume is 294.65 ft³
